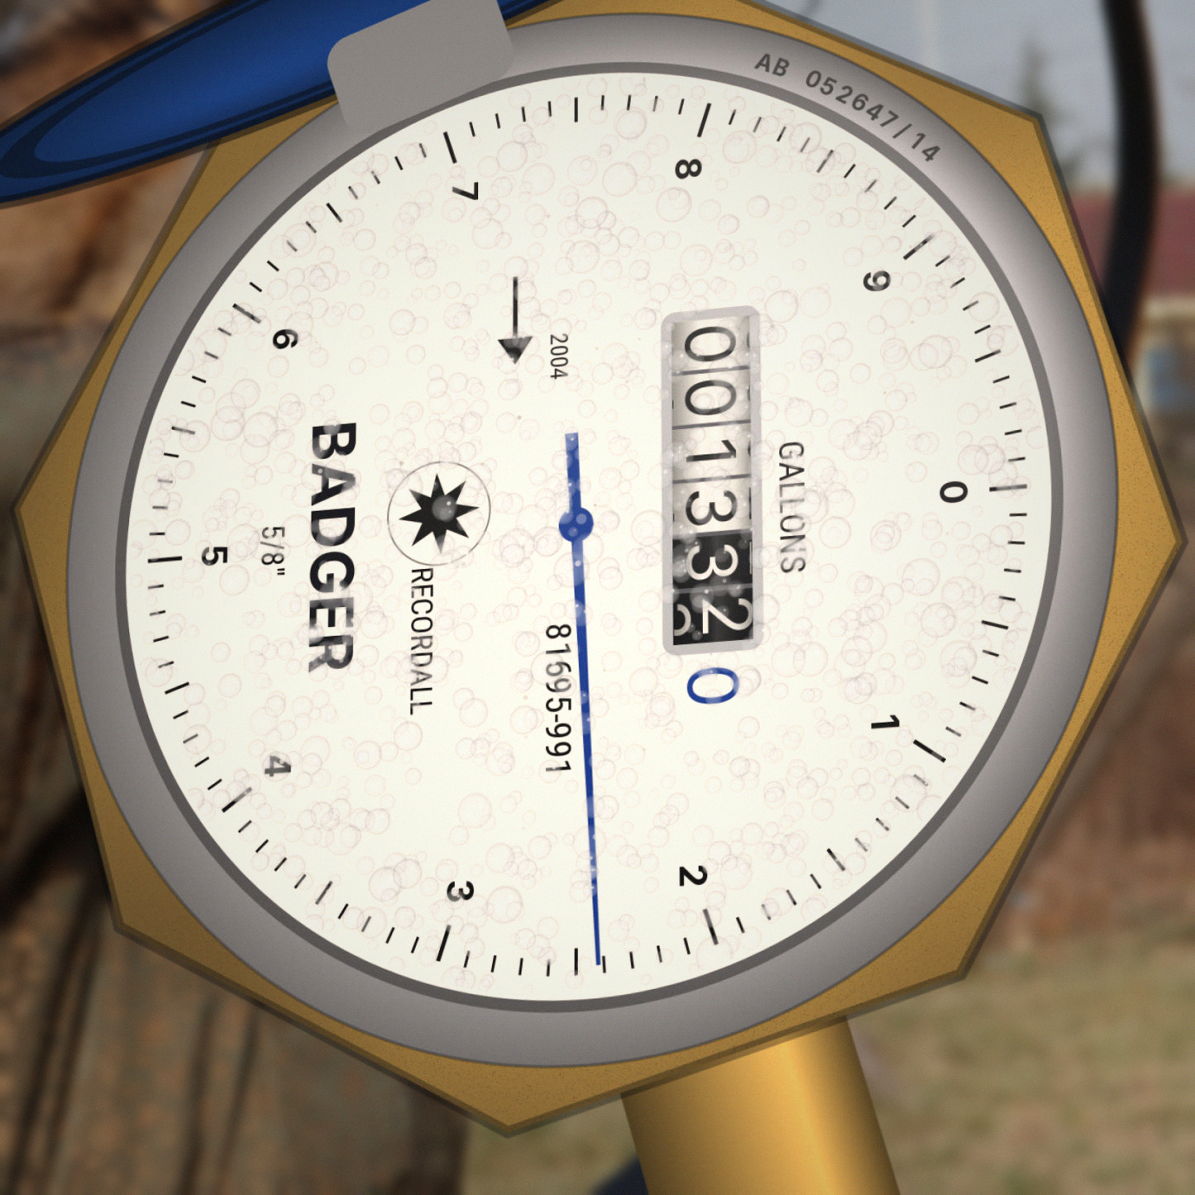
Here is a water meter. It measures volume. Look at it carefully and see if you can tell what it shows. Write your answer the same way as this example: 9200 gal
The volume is 13322.4 gal
